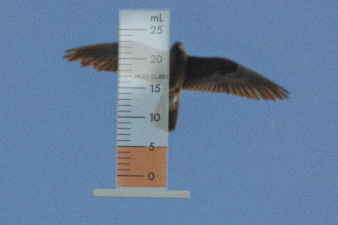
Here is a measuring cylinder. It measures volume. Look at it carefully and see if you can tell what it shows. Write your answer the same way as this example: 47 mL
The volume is 5 mL
